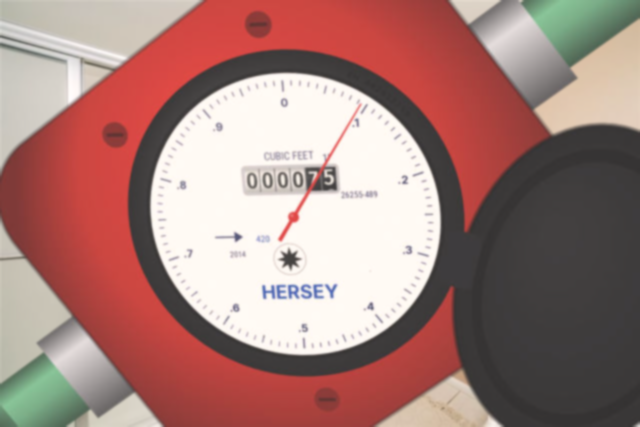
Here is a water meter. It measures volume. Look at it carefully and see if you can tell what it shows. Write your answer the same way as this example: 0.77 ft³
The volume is 75.09 ft³
